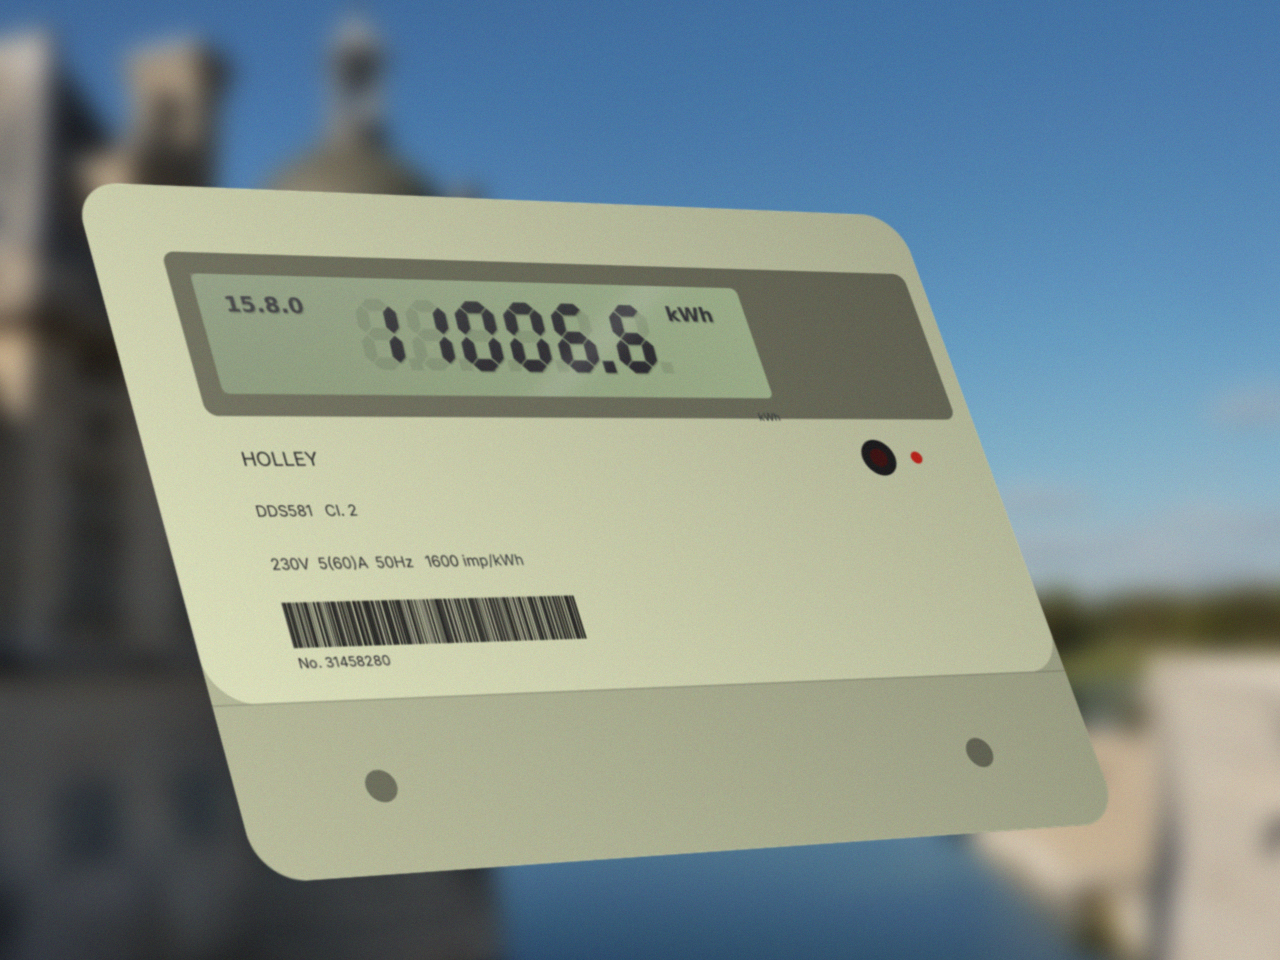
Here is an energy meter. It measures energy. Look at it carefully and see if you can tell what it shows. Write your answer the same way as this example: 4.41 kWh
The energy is 11006.6 kWh
